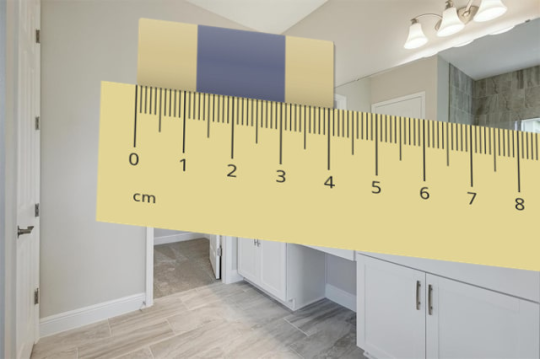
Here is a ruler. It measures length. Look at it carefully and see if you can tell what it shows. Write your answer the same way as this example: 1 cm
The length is 4.1 cm
